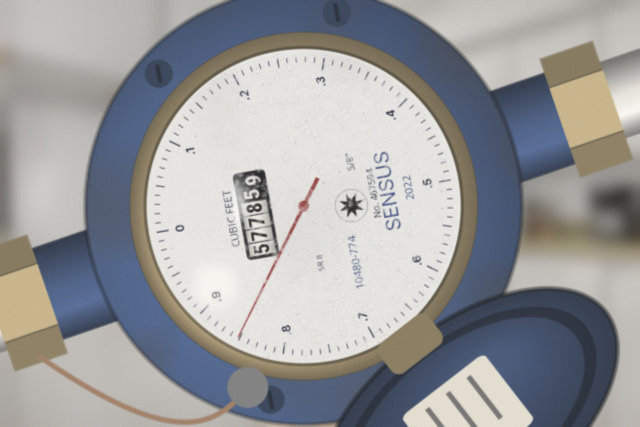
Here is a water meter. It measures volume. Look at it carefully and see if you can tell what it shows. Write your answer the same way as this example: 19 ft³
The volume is 577858.85 ft³
